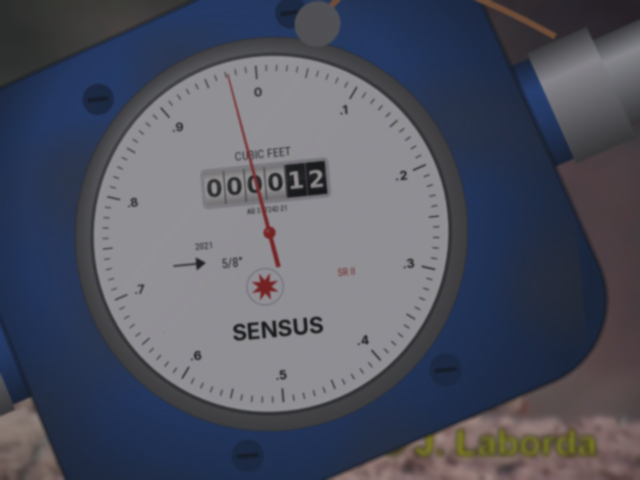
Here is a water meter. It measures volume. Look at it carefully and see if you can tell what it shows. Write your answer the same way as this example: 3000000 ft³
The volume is 11.97 ft³
